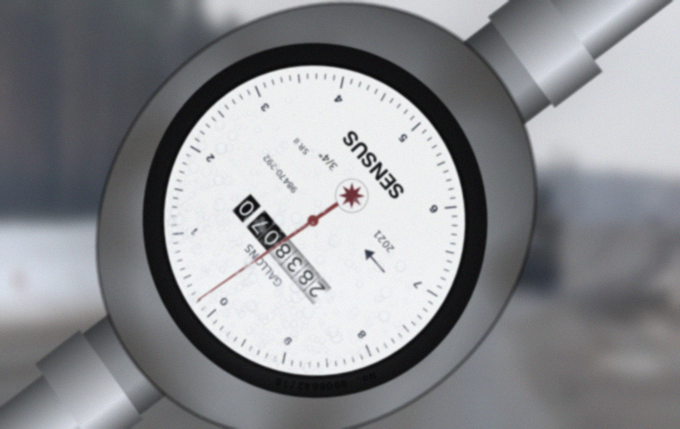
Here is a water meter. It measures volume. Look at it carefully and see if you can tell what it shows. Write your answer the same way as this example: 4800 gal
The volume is 2838070.2 gal
